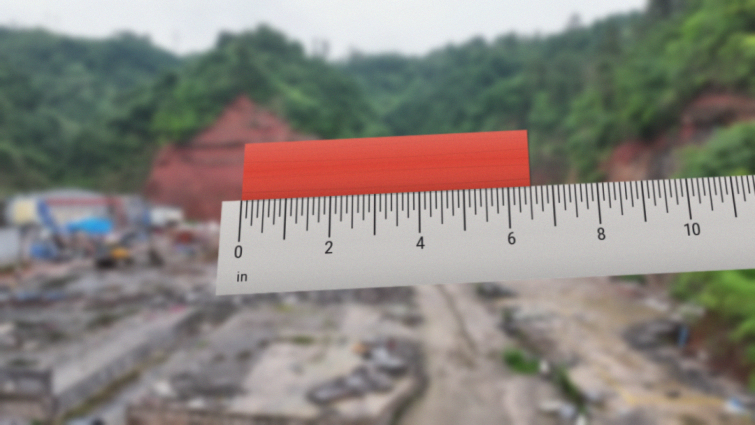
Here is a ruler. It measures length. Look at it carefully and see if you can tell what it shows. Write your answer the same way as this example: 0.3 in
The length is 6.5 in
